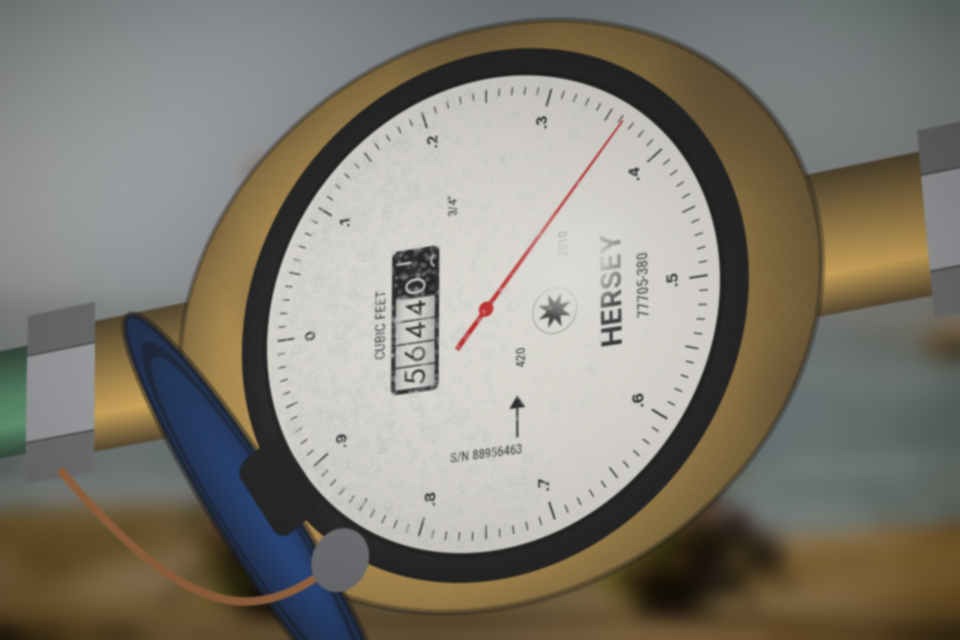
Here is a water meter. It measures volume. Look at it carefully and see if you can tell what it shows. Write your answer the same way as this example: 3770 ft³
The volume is 564401.36 ft³
